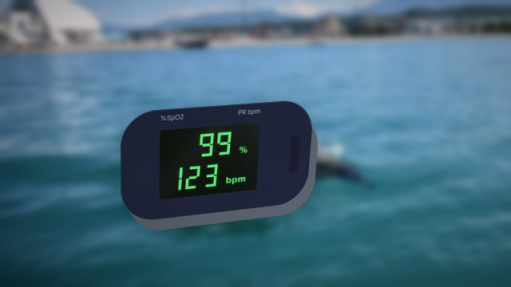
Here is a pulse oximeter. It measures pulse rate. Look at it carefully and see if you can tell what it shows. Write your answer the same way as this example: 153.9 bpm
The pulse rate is 123 bpm
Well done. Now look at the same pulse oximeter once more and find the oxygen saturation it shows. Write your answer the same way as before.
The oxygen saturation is 99 %
